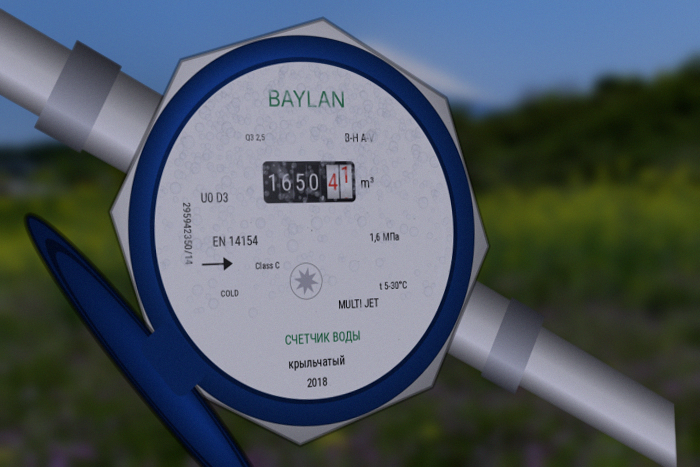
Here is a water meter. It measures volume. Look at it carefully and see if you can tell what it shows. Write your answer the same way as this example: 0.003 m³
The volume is 1650.41 m³
